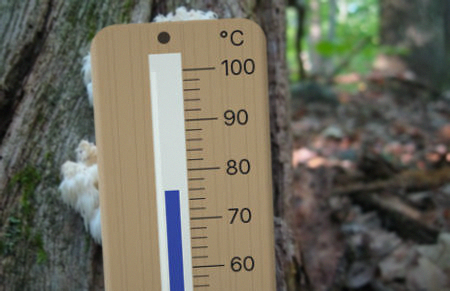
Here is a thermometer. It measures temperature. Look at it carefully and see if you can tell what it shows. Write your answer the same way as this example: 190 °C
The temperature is 76 °C
